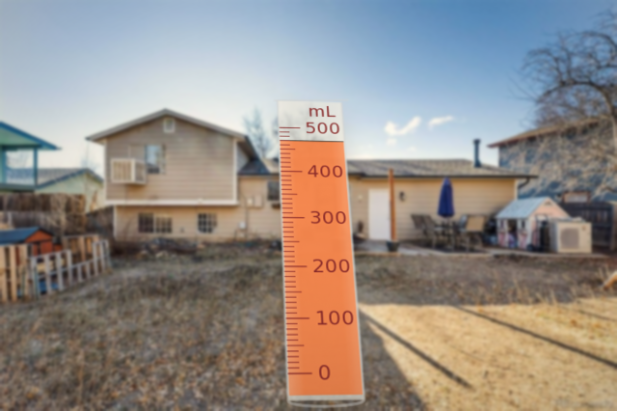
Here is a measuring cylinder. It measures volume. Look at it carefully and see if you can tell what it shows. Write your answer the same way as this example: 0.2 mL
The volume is 470 mL
